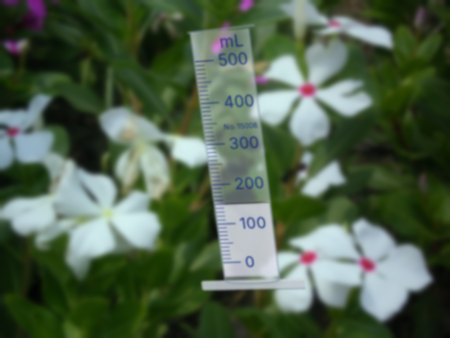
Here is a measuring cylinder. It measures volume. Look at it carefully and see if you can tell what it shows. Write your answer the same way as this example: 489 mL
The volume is 150 mL
